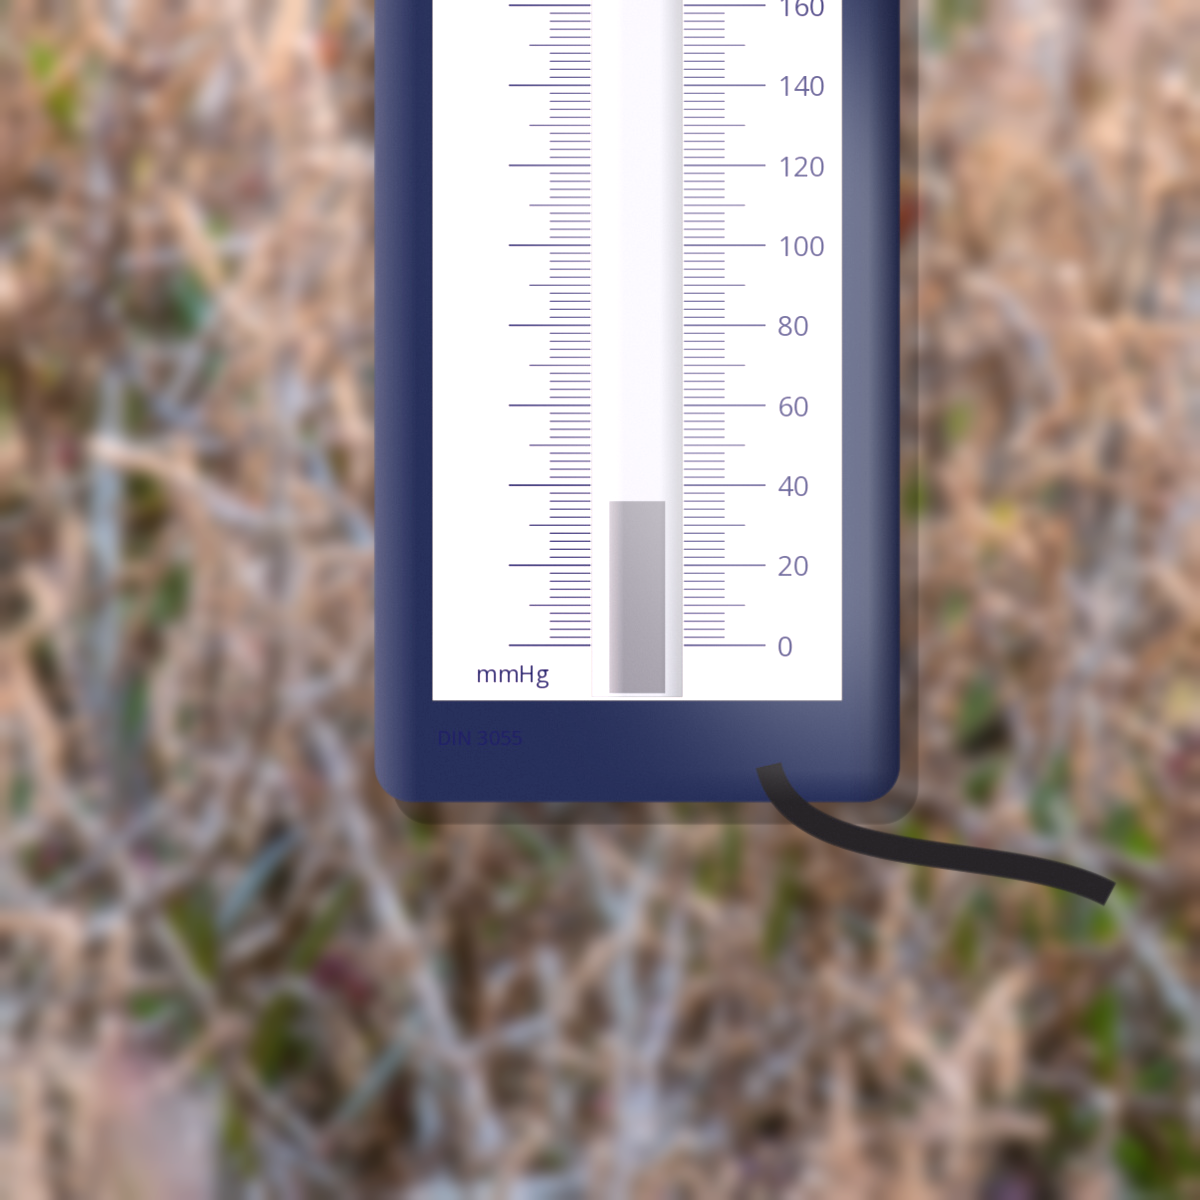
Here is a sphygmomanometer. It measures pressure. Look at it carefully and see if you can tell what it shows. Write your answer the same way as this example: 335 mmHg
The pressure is 36 mmHg
